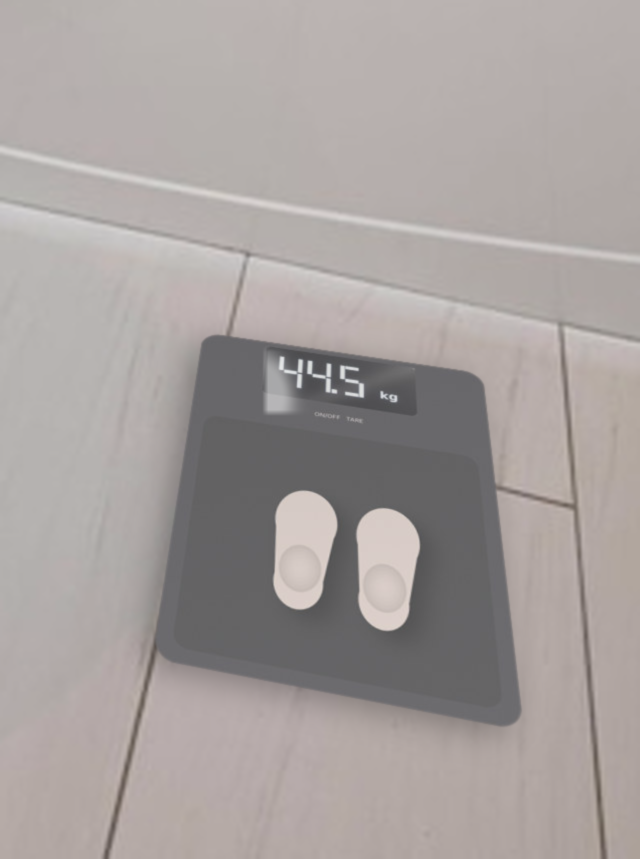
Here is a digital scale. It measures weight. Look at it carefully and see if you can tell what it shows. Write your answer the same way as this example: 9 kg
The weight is 44.5 kg
